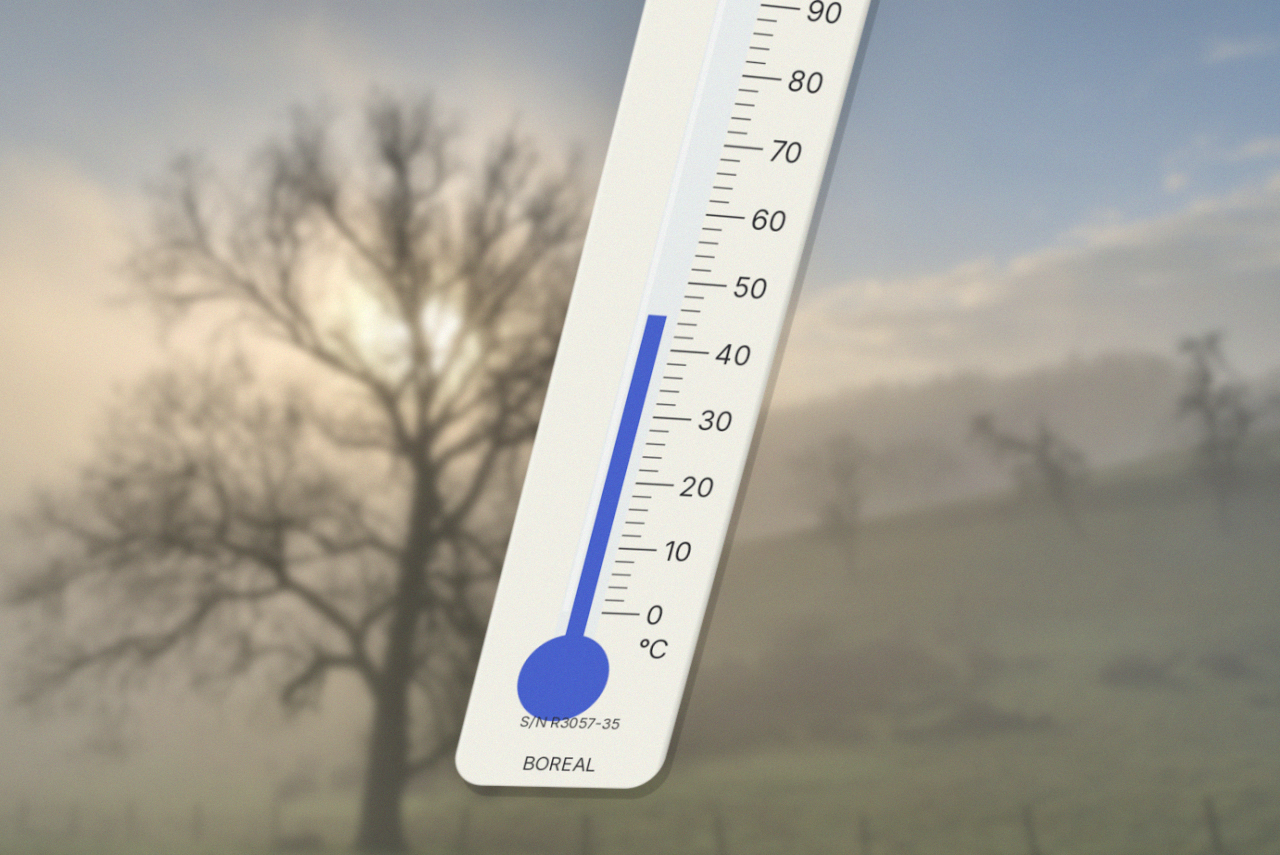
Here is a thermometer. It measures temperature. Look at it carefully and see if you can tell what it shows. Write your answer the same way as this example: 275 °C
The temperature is 45 °C
